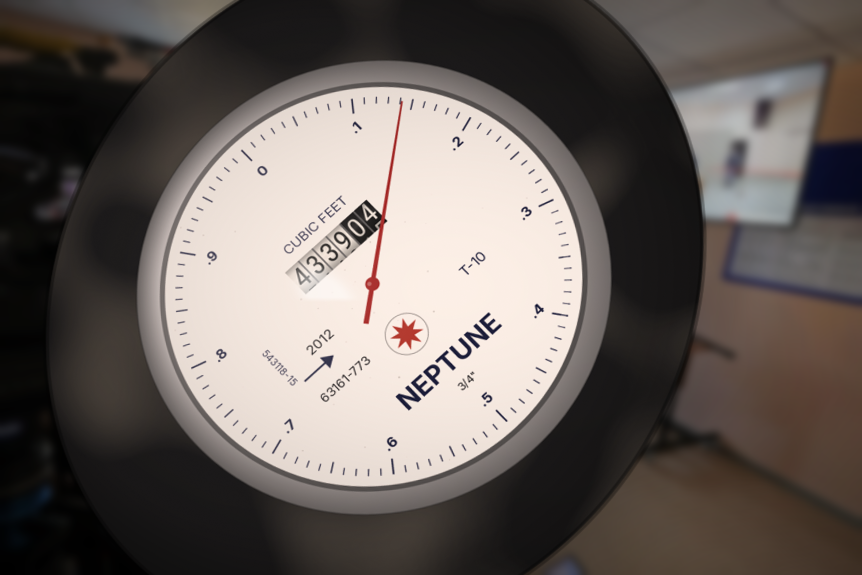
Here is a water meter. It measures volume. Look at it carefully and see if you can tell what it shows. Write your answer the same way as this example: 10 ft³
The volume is 433904.14 ft³
